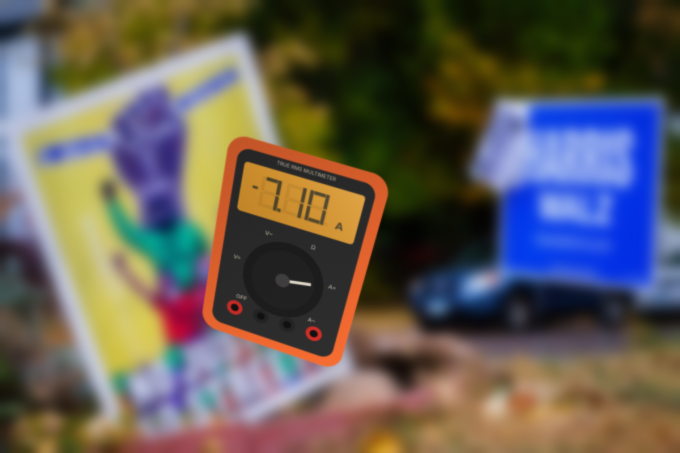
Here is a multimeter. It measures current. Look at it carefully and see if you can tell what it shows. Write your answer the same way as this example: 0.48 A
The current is -7.10 A
